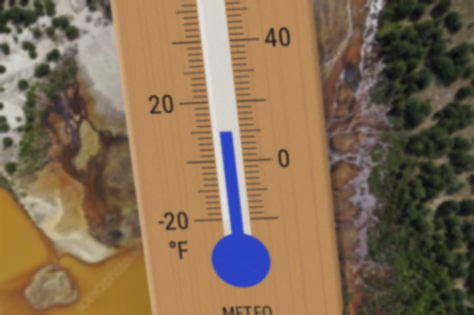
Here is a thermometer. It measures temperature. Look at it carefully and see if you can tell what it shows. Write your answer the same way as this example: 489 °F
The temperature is 10 °F
